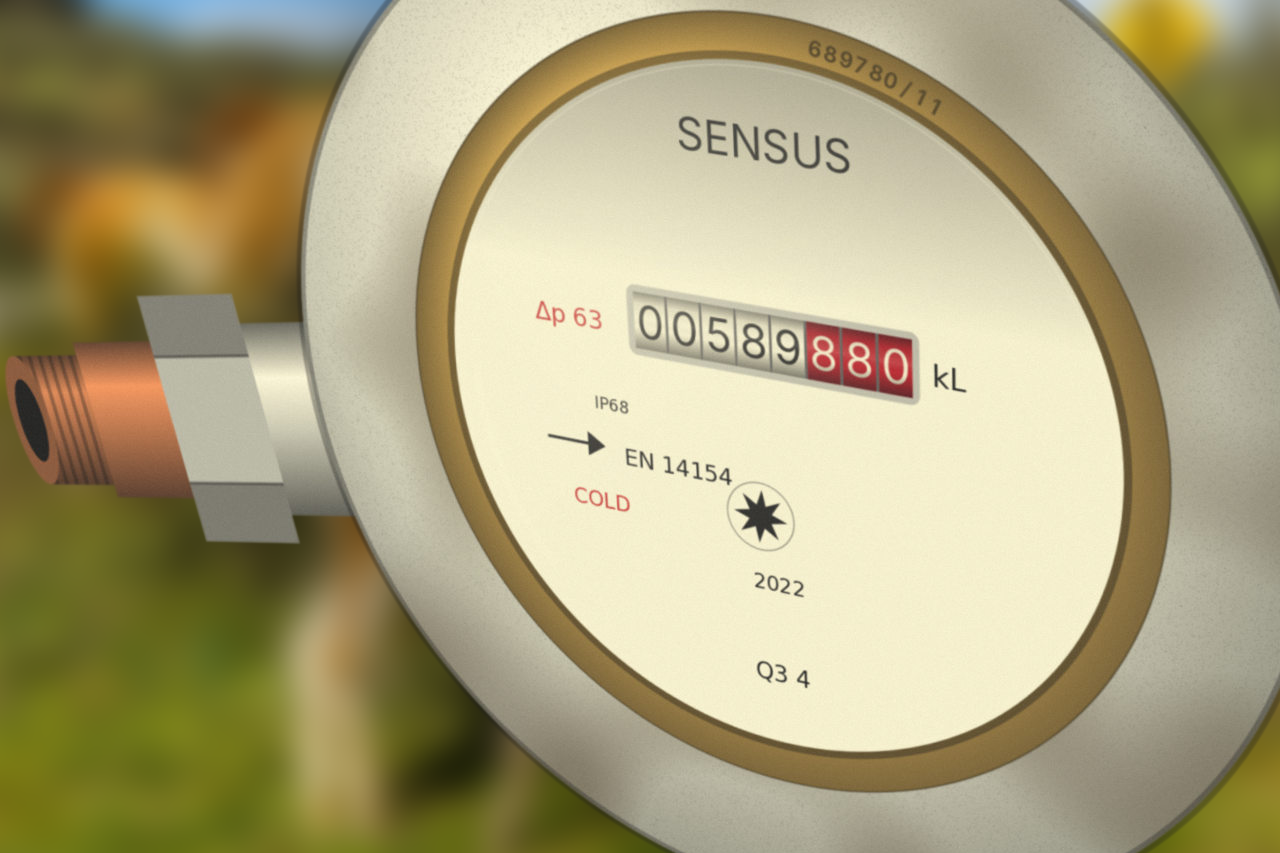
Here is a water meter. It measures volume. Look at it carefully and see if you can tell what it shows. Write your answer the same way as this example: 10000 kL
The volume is 589.880 kL
